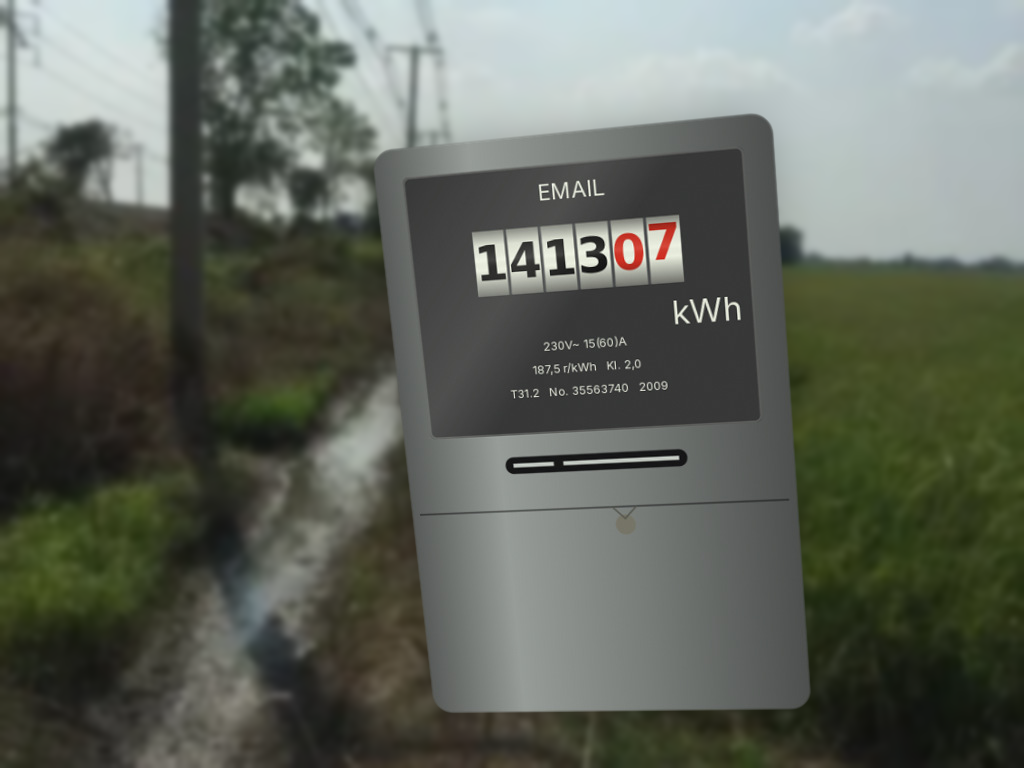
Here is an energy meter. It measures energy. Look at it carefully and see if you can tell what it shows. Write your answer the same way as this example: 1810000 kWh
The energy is 1413.07 kWh
